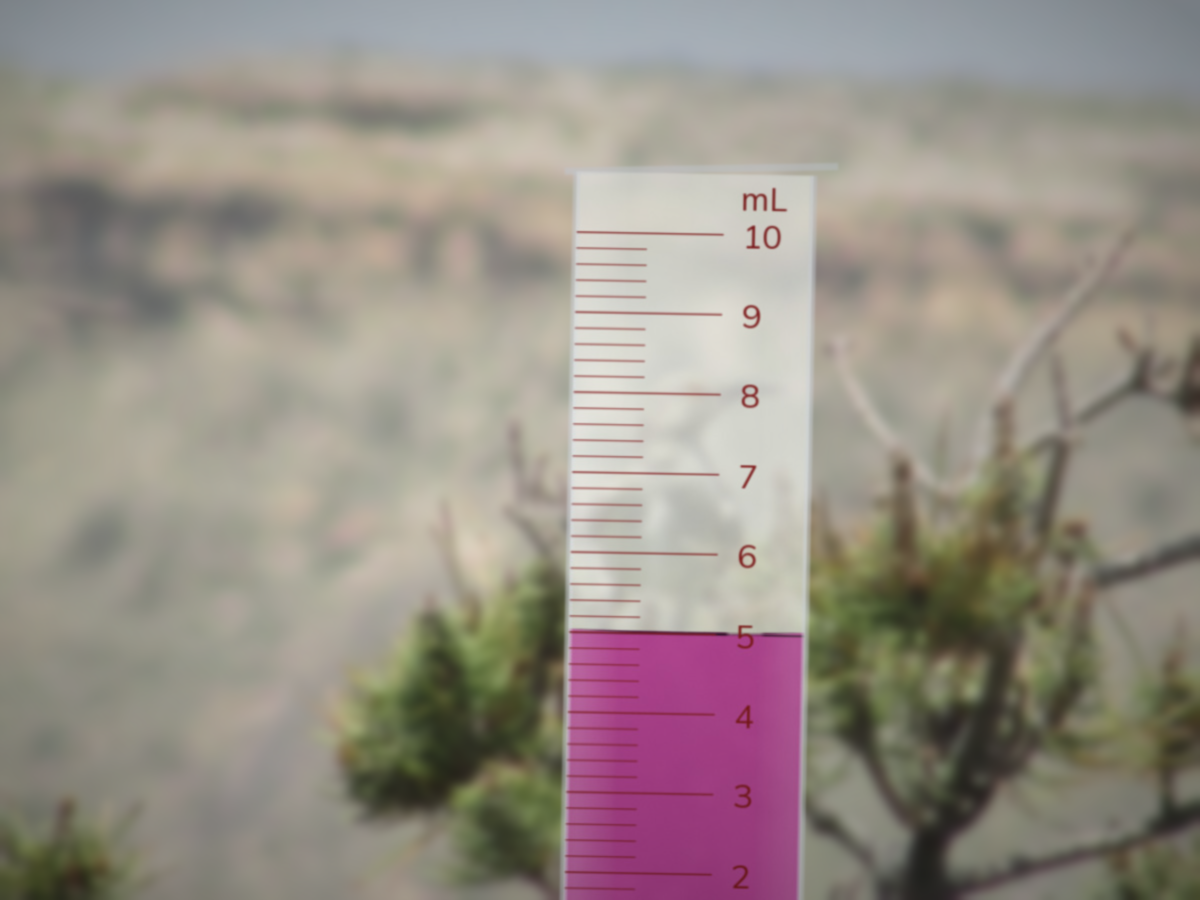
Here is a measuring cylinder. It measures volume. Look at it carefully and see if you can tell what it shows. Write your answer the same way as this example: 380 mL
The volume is 5 mL
